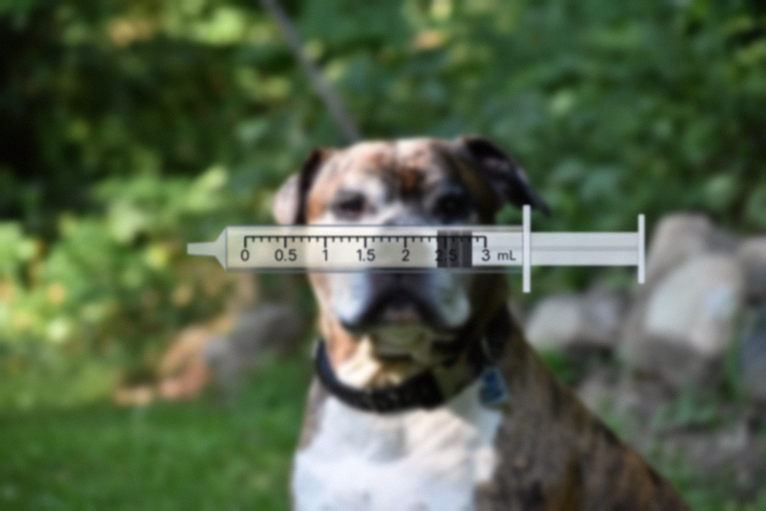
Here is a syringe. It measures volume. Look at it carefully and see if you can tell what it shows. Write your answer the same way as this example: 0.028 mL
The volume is 2.4 mL
